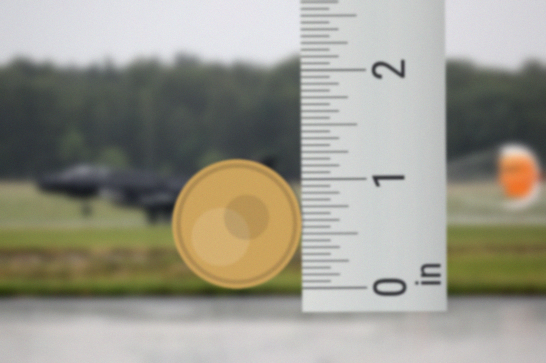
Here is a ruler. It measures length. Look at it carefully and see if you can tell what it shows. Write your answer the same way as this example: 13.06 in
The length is 1.1875 in
